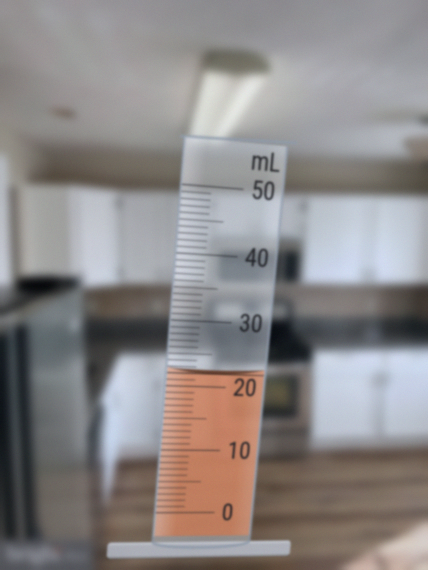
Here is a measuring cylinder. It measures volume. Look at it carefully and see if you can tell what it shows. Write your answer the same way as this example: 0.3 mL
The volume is 22 mL
